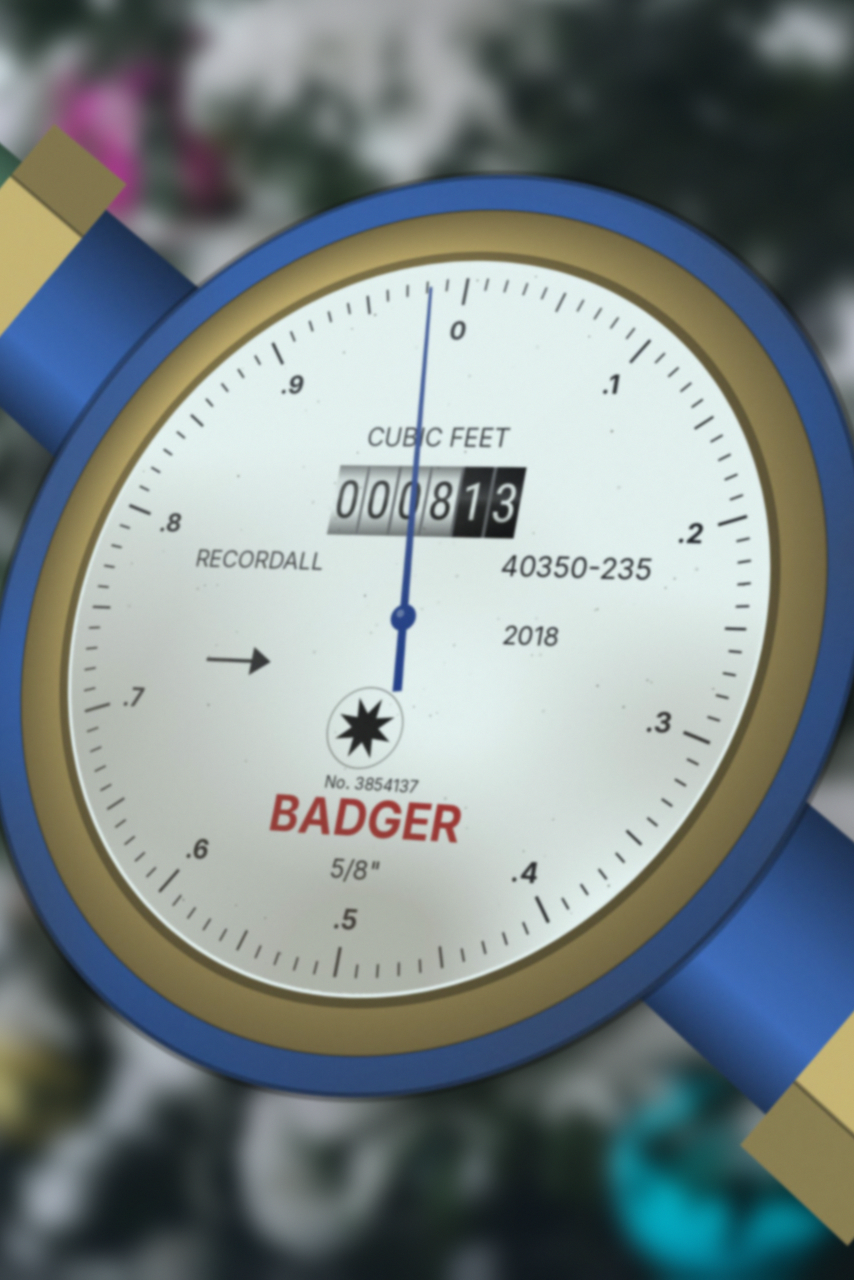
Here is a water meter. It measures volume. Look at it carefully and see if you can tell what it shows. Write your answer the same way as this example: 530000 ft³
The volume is 812.98 ft³
